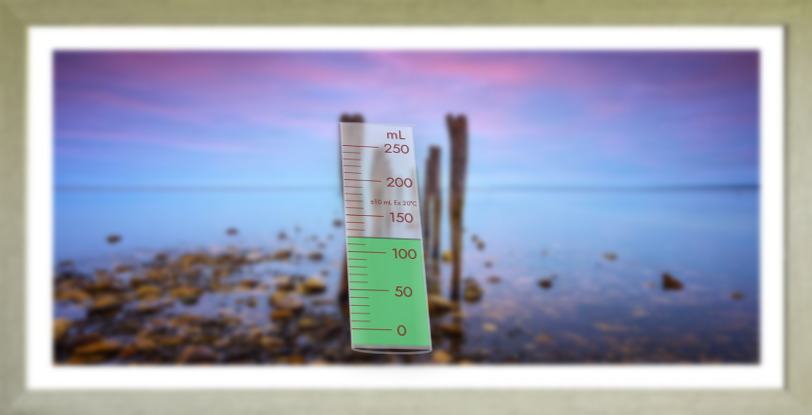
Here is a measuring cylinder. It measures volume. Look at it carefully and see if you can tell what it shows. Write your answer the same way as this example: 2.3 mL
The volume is 120 mL
